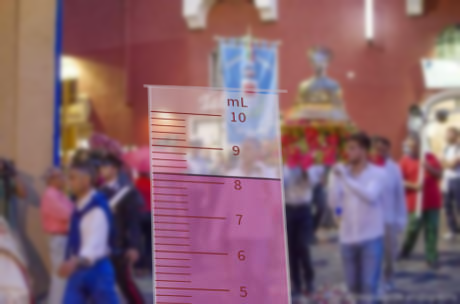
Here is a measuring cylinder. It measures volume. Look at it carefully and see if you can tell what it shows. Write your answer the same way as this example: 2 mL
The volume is 8.2 mL
